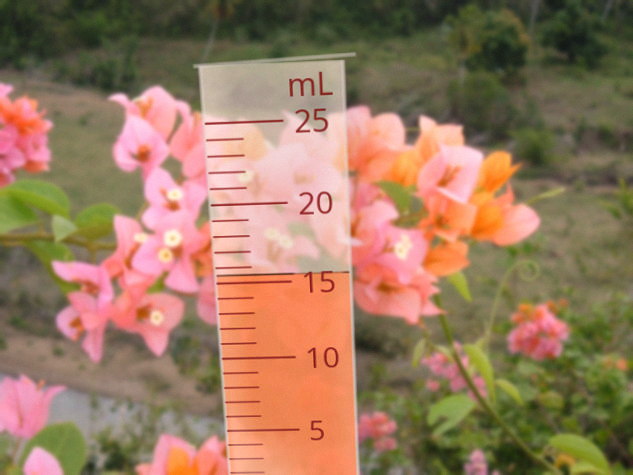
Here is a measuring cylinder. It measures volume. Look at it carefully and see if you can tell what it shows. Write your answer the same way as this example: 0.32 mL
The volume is 15.5 mL
